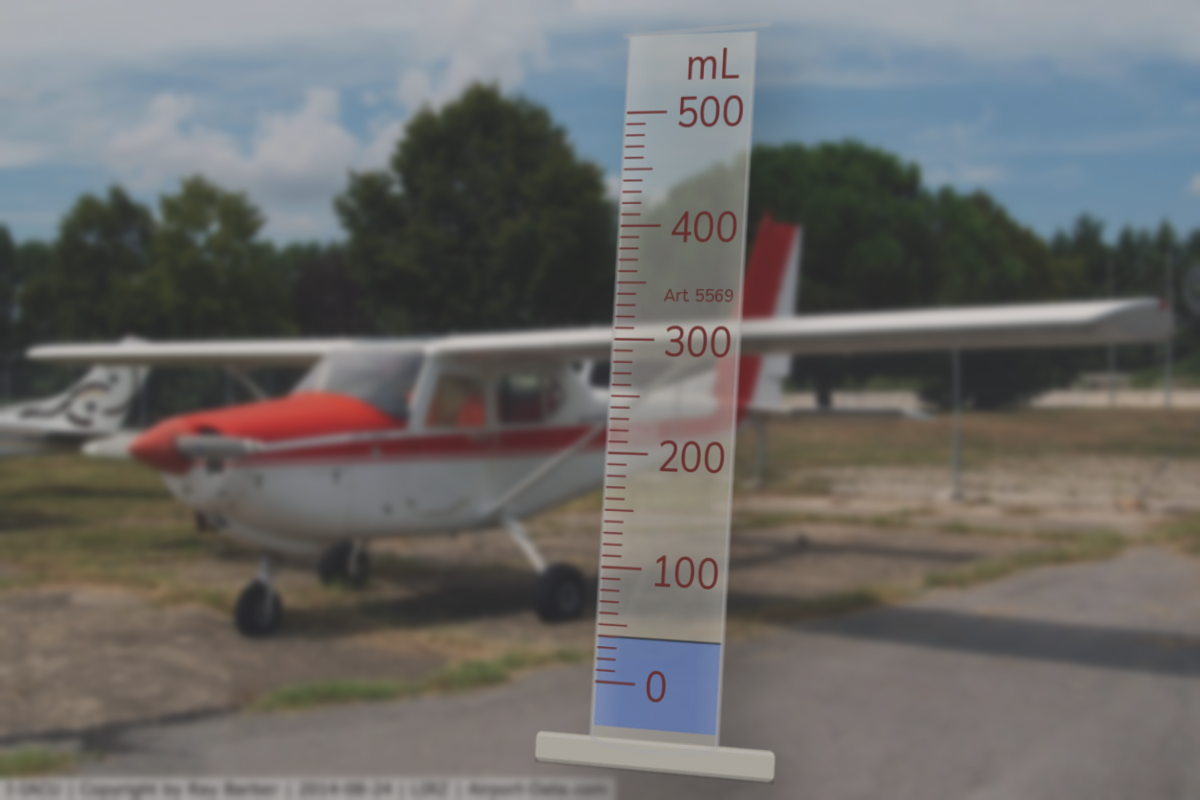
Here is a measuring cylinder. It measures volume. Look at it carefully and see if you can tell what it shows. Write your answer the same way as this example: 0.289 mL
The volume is 40 mL
